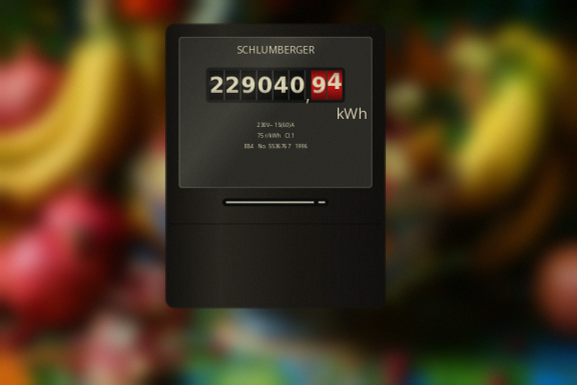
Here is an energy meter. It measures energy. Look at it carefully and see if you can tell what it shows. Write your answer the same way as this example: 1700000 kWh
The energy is 229040.94 kWh
